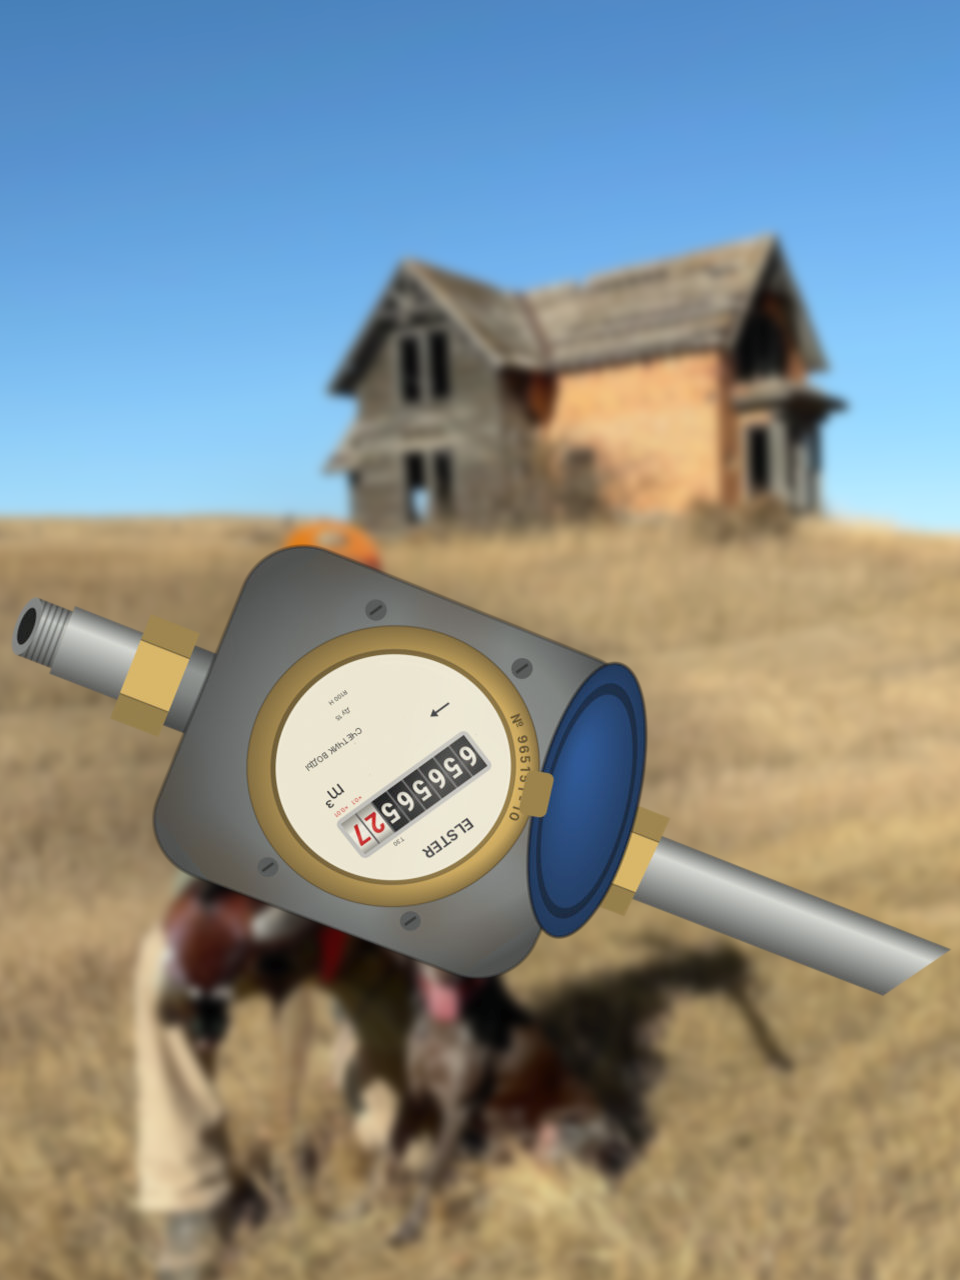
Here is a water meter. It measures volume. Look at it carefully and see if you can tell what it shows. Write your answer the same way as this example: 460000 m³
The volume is 656565.27 m³
